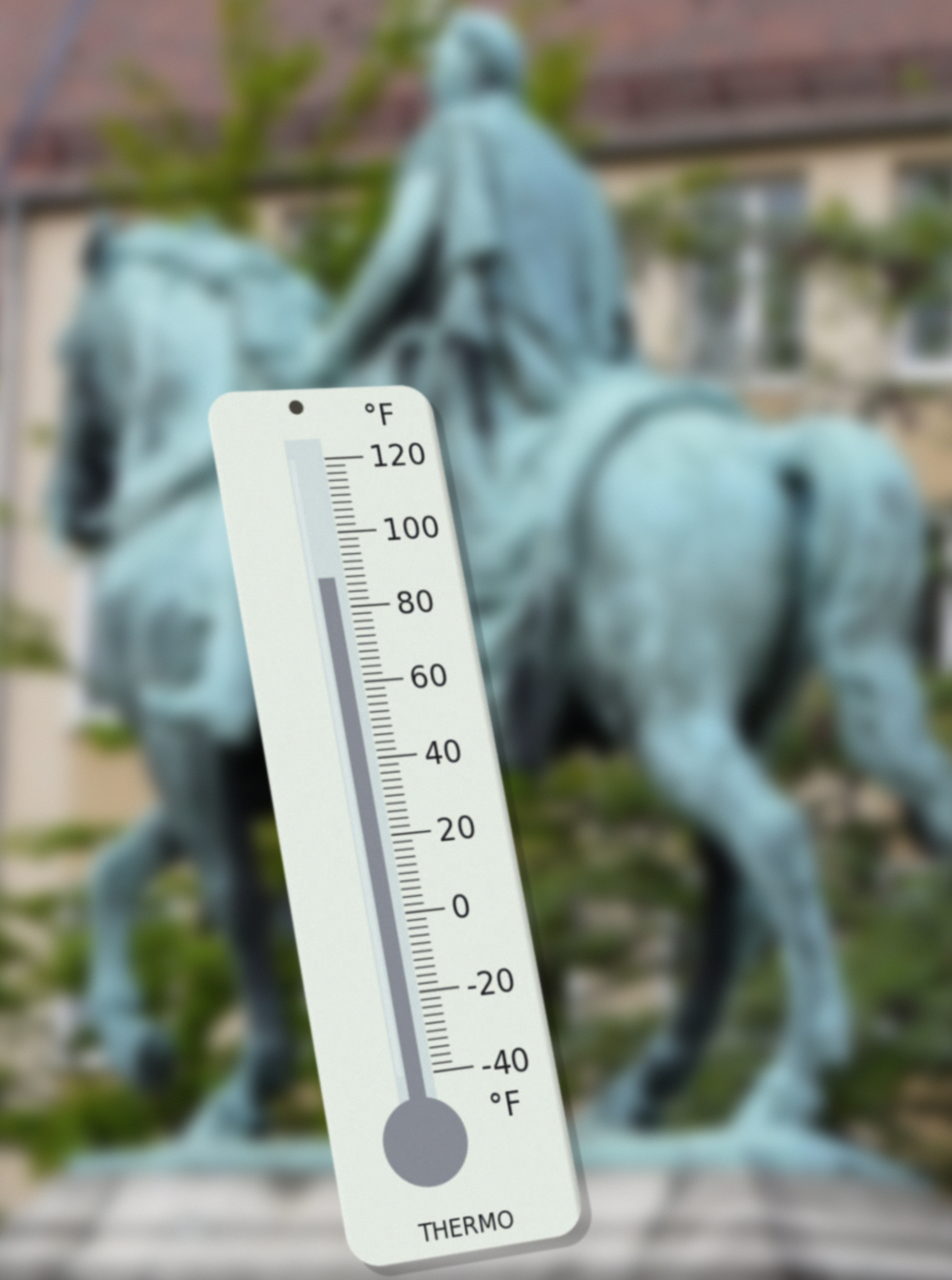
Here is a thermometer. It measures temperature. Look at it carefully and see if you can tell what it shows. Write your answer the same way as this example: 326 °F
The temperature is 88 °F
